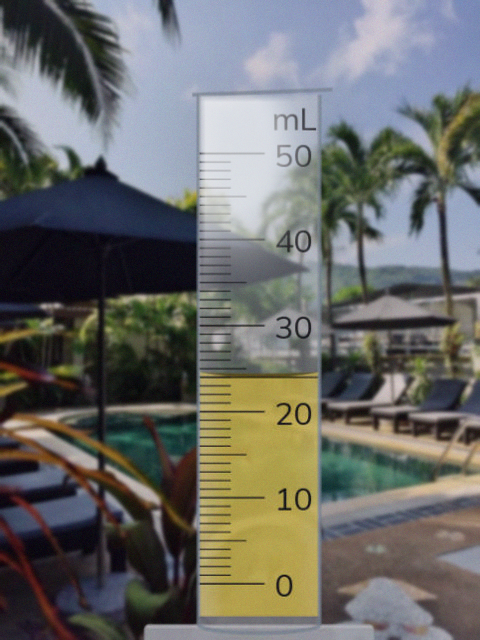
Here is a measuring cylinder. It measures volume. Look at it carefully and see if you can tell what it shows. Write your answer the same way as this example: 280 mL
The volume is 24 mL
